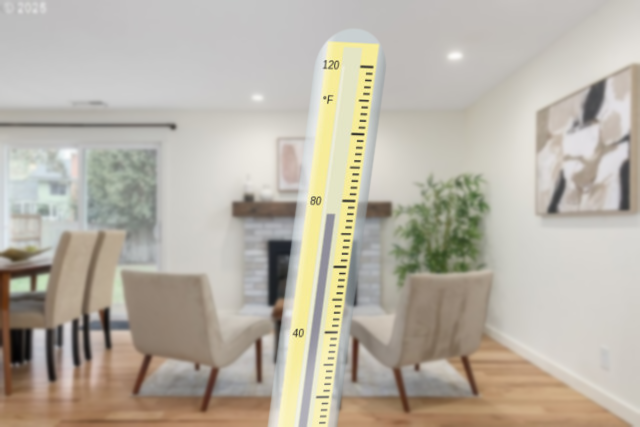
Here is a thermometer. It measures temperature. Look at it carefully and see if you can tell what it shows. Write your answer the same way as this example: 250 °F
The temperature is 76 °F
